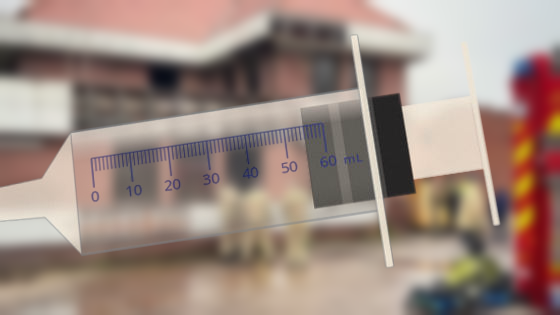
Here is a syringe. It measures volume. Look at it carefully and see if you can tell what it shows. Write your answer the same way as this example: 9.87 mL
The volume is 55 mL
